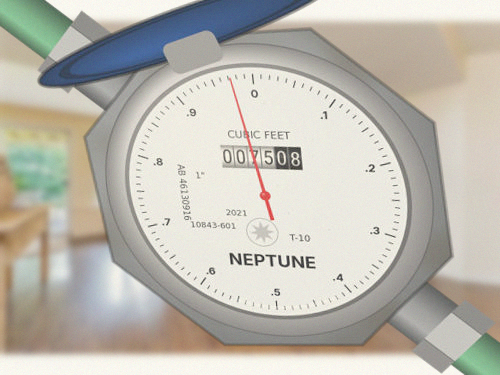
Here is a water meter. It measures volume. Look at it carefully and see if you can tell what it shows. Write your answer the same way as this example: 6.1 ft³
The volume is 7507.97 ft³
